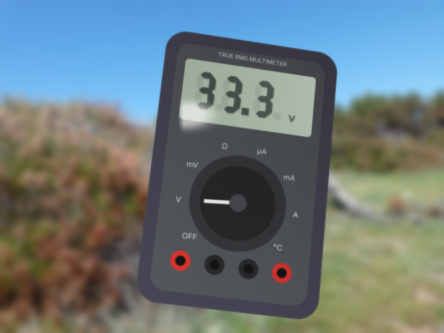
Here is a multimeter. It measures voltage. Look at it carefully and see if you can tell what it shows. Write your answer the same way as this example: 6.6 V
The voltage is 33.3 V
